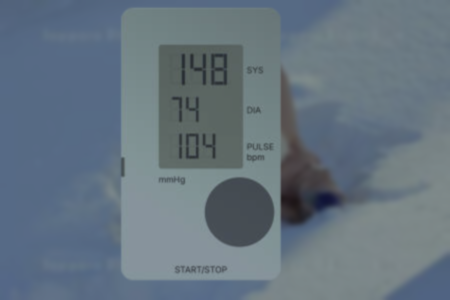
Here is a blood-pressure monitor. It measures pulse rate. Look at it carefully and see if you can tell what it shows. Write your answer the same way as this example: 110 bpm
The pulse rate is 104 bpm
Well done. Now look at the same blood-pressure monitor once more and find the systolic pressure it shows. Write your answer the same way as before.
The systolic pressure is 148 mmHg
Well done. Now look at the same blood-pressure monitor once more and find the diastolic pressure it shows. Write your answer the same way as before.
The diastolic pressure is 74 mmHg
